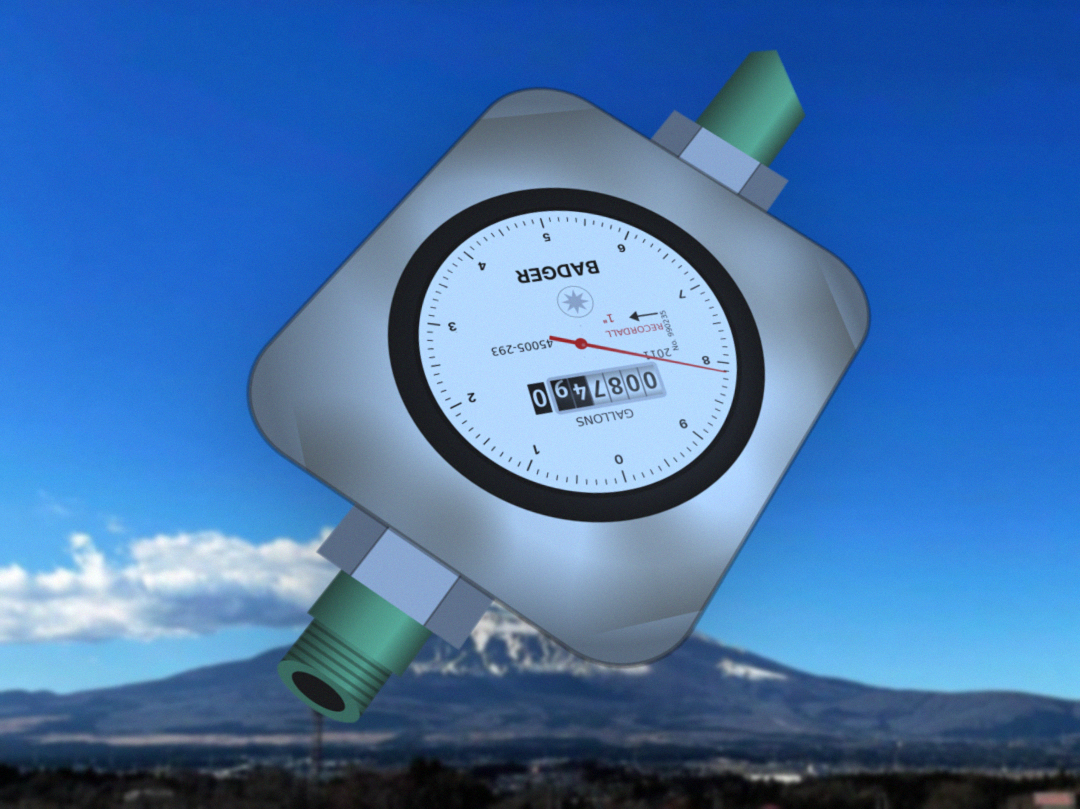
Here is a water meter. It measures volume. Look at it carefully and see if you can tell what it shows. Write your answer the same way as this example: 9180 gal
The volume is 87488.1 gal
